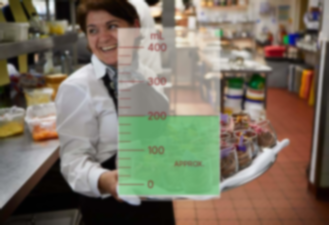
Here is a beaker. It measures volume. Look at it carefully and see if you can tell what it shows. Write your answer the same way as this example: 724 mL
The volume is 200 mL
